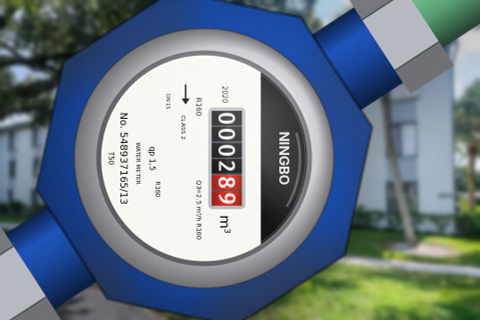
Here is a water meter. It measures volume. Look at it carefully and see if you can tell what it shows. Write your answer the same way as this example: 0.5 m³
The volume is 2.89 m³
